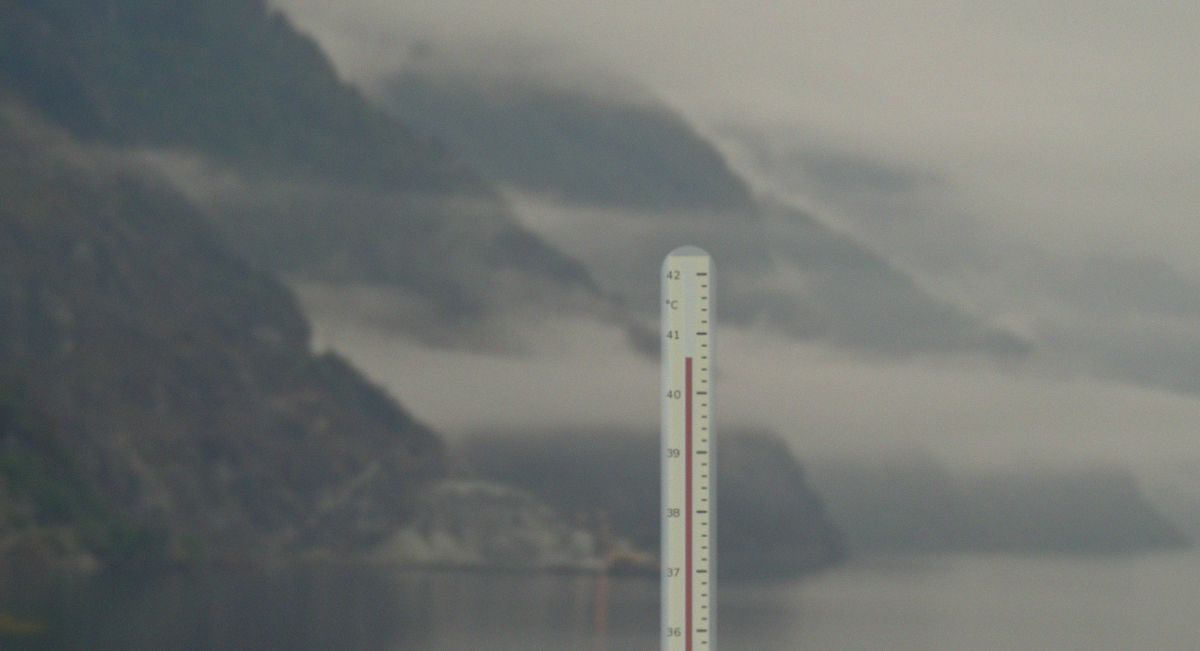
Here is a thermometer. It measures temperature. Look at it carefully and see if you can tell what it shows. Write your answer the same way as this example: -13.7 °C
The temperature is 40.6 °C
